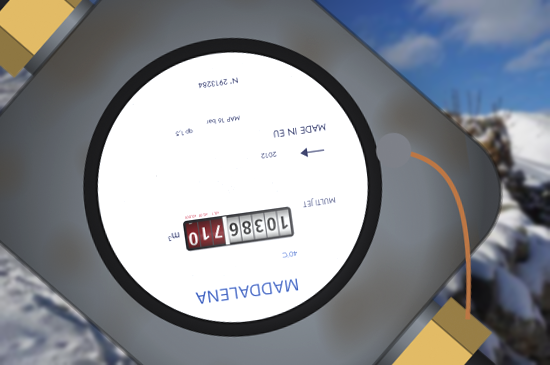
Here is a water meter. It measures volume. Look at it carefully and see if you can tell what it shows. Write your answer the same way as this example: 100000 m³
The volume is 10386.710 m³
